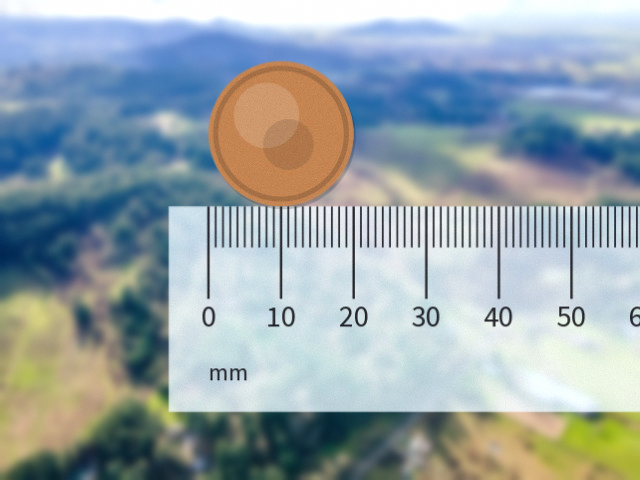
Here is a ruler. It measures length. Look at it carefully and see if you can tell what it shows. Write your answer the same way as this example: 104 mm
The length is 20 mm
